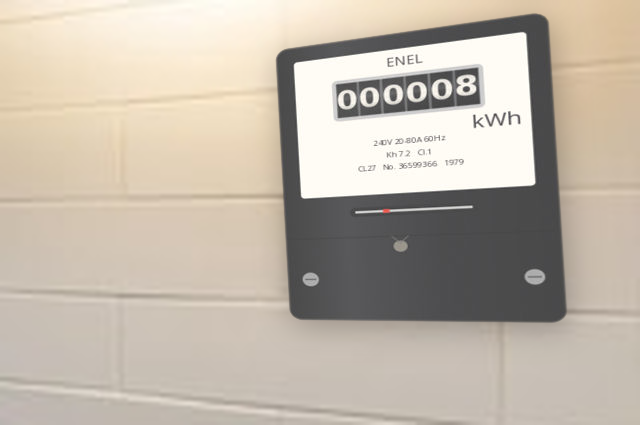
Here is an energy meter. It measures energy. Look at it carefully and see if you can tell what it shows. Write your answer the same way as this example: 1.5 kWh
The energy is 8 kWh
